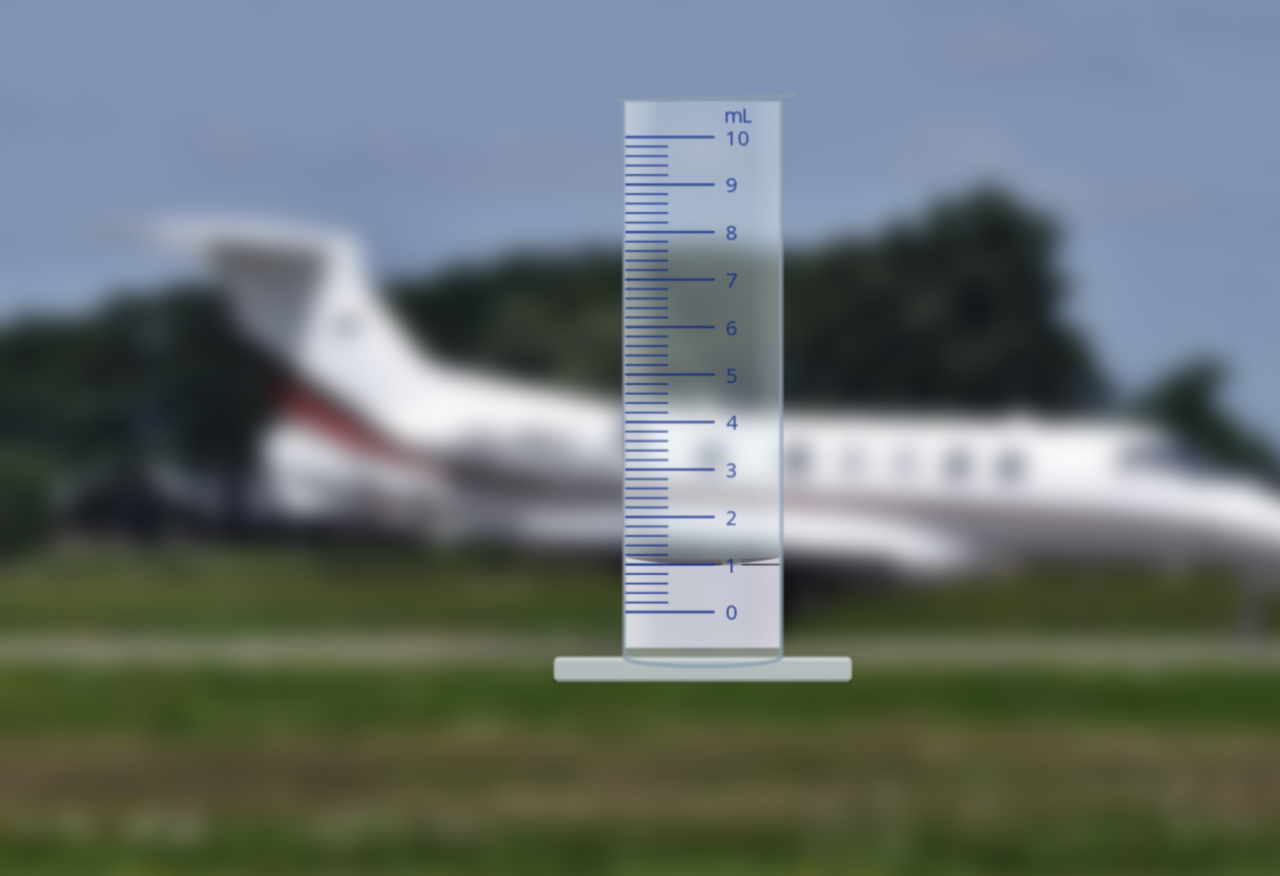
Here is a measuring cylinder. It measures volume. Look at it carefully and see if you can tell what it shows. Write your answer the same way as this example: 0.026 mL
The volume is 1 mL
